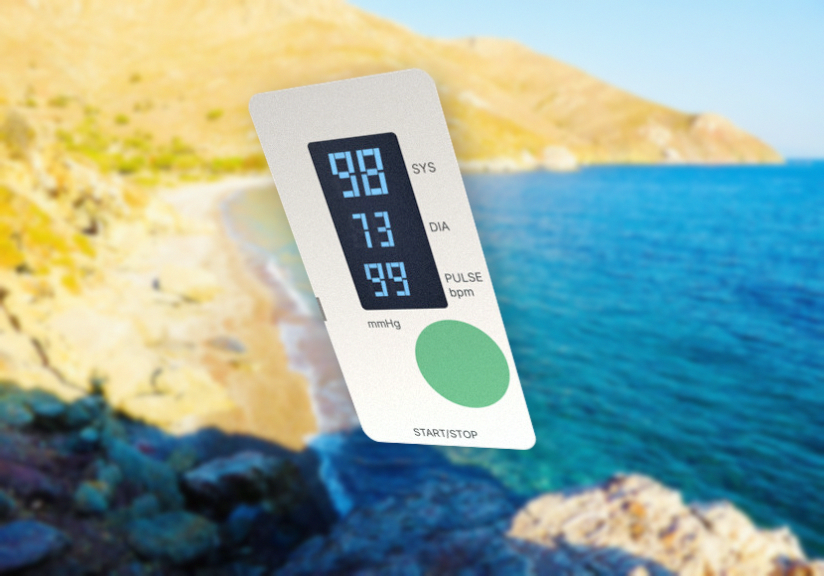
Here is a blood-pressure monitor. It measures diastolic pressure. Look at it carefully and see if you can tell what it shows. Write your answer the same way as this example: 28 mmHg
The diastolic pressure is 73 mmHg
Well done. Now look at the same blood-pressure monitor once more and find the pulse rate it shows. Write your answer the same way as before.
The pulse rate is 99 bpm
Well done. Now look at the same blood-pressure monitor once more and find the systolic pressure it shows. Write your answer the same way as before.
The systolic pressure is 98 mmHg
